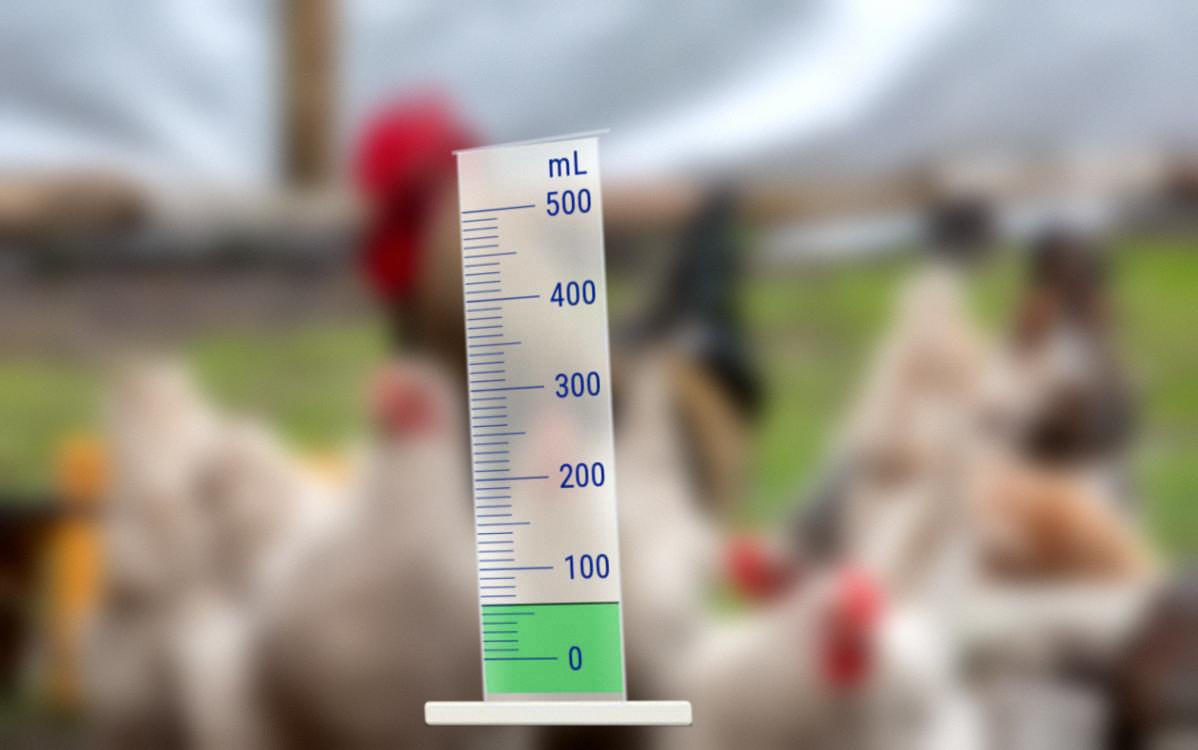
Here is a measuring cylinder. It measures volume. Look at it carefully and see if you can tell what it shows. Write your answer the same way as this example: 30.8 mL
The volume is 60 mL
